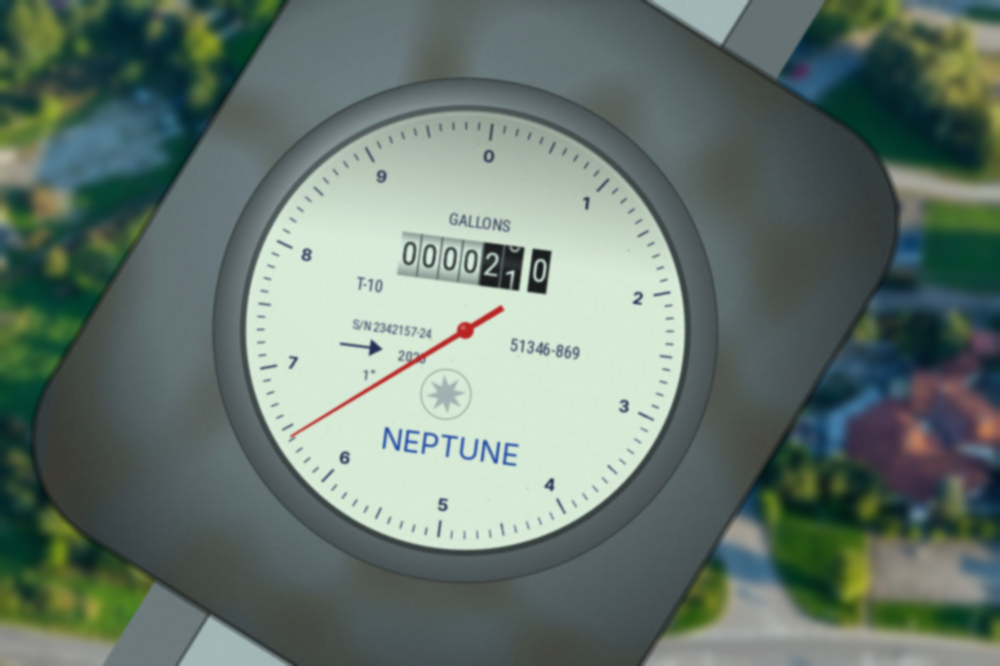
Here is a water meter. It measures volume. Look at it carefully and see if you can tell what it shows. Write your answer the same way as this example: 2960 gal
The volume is 206.4 gal
